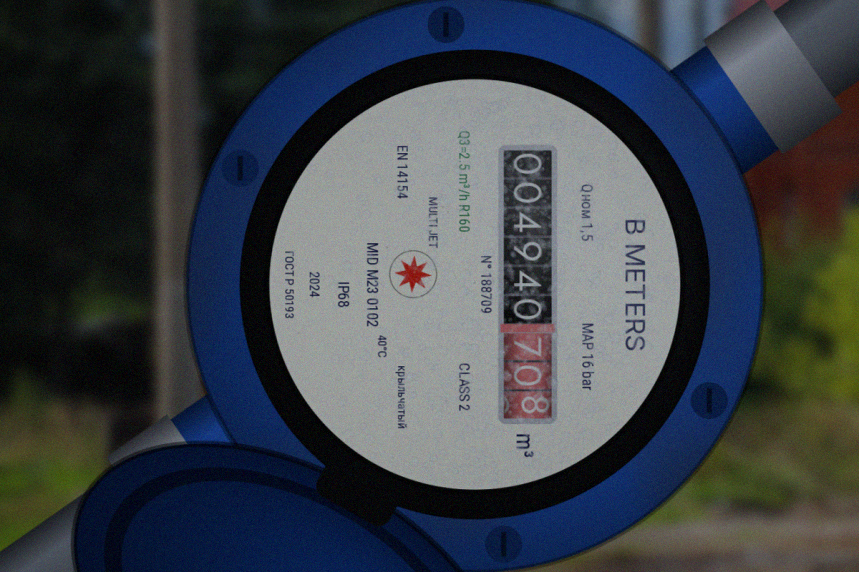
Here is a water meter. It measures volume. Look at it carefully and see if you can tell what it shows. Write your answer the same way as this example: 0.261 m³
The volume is 4940.708 m³
